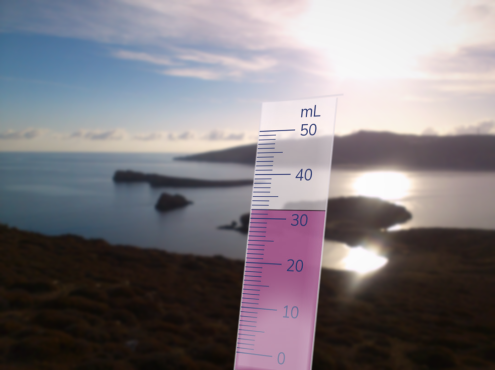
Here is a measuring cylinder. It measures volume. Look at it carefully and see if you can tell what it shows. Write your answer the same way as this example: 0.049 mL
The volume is 32 mL
